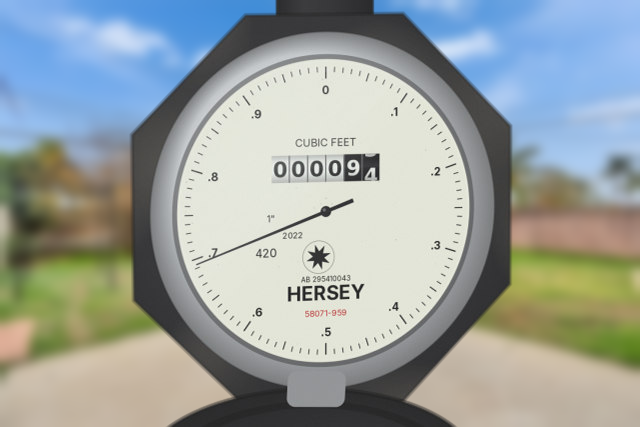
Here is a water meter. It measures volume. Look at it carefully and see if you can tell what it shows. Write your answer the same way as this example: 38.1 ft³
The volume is 93.69 ft³
